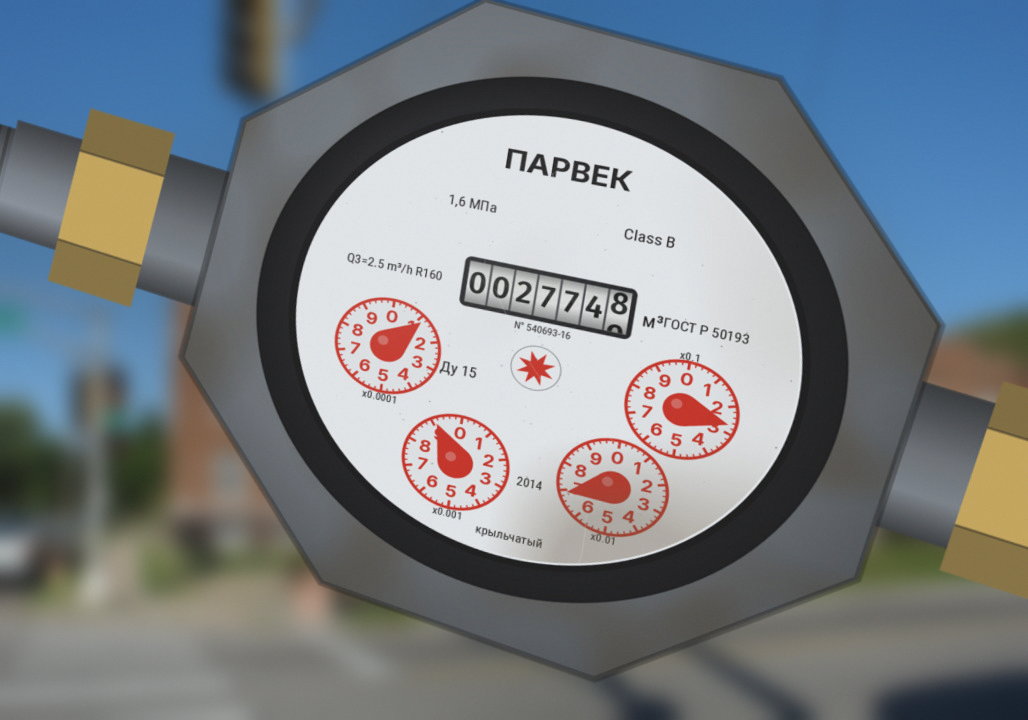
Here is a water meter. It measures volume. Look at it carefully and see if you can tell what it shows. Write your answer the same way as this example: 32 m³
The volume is 27748.2691 m³
